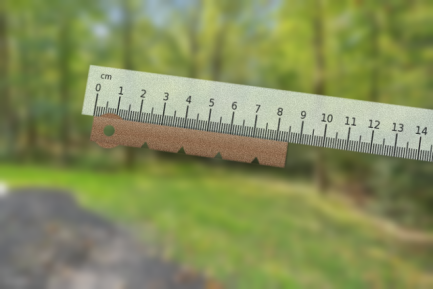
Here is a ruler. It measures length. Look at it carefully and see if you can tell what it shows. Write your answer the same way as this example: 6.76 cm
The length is 8.5 cm
